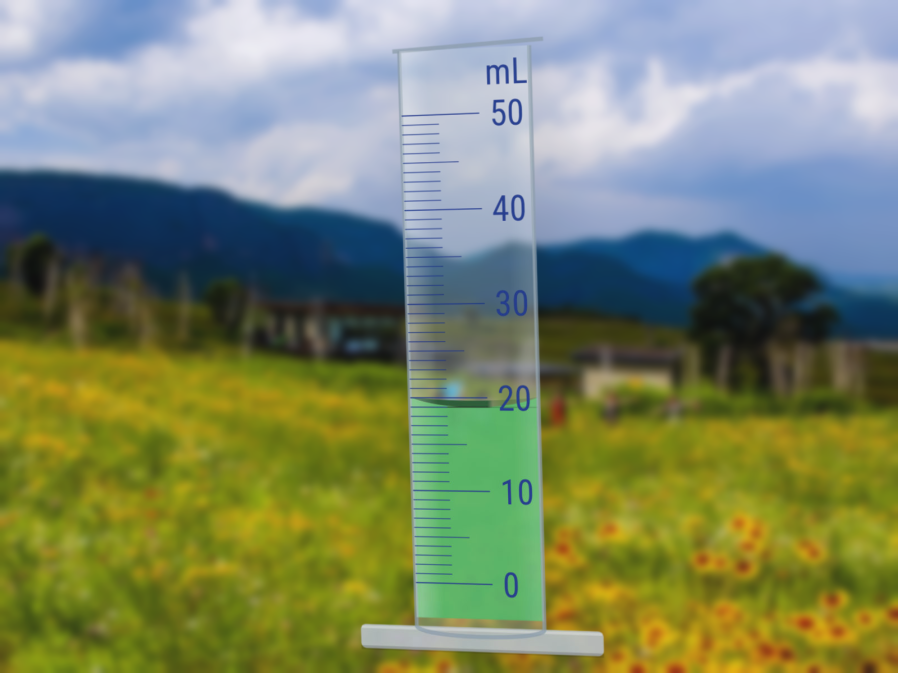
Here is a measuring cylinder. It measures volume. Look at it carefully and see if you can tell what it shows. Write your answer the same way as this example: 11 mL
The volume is 19 mL
